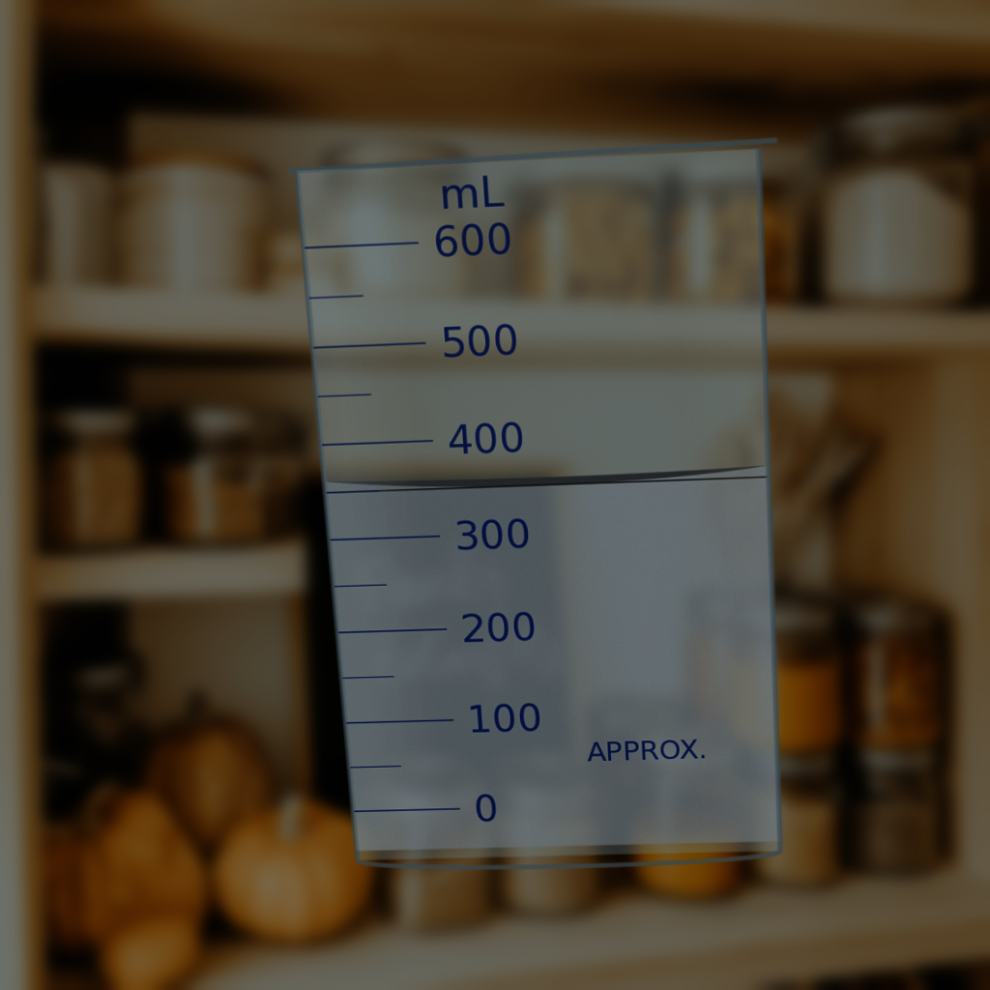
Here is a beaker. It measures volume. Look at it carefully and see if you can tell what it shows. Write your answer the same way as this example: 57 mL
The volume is 350 mL
